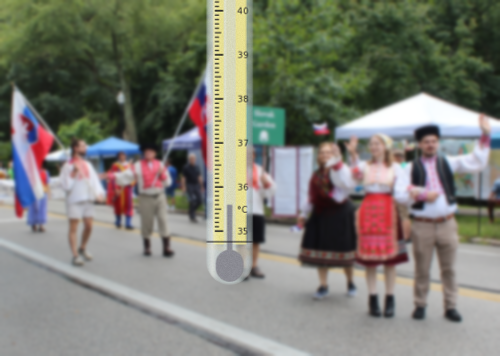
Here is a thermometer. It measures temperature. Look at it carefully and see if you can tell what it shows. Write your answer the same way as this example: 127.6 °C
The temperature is 35.6 °C
